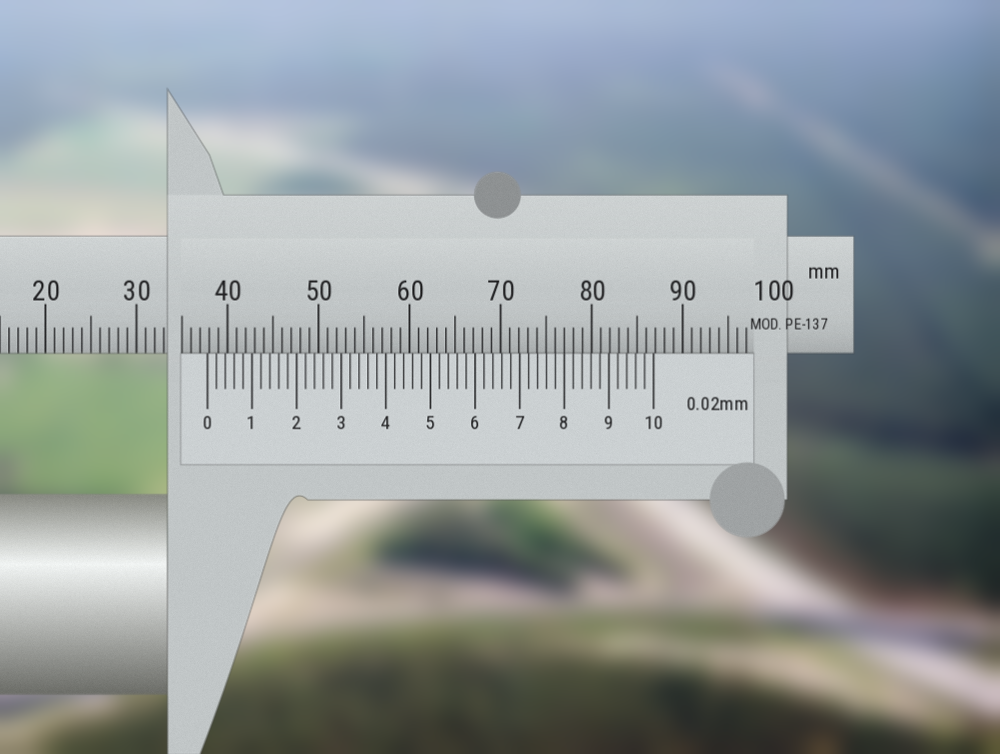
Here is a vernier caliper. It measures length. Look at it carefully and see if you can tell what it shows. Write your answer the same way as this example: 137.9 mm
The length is 37.8 mm
